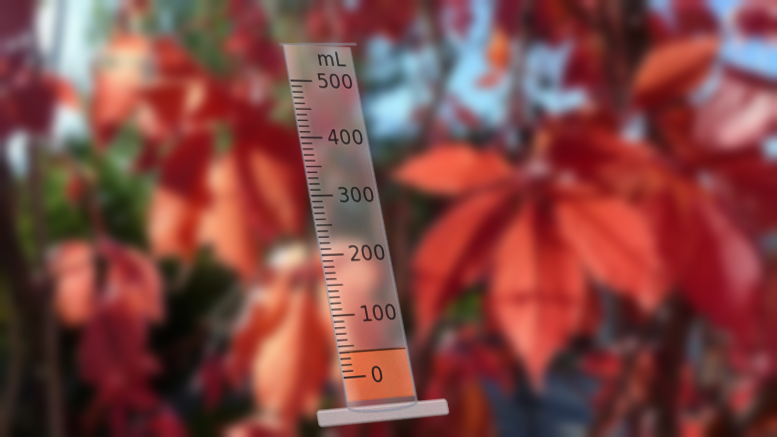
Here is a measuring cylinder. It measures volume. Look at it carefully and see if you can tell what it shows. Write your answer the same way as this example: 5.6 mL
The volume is 40 mL
